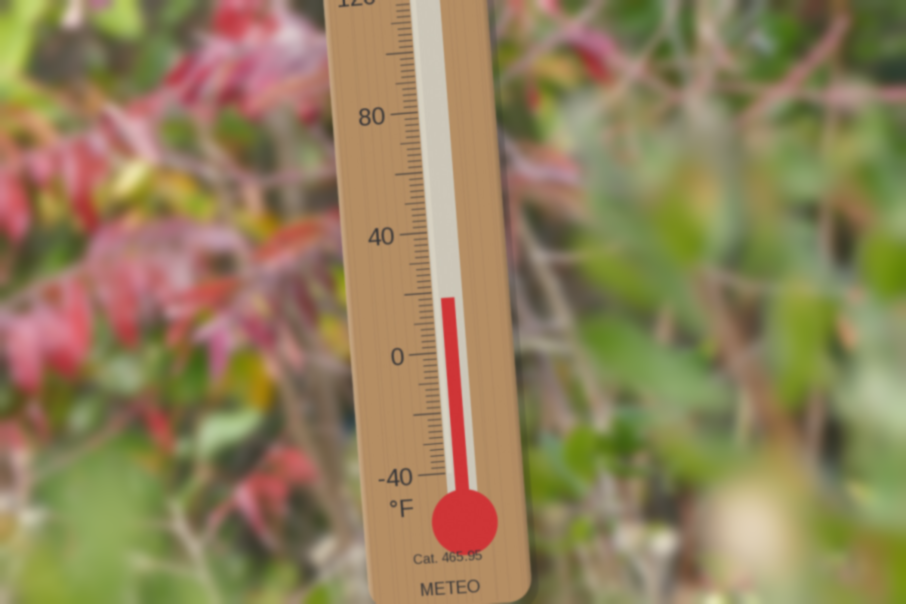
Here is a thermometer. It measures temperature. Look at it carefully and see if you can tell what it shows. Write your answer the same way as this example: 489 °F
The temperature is 18 °F
